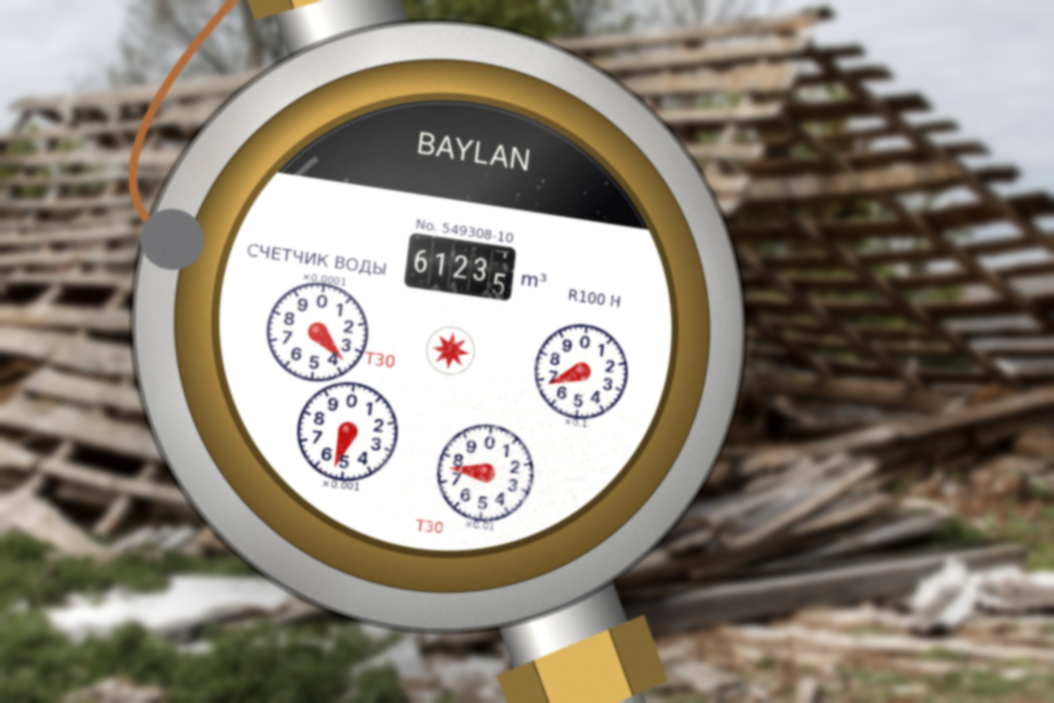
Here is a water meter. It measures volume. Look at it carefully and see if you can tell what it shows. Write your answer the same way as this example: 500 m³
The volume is 61234.6753 m³
